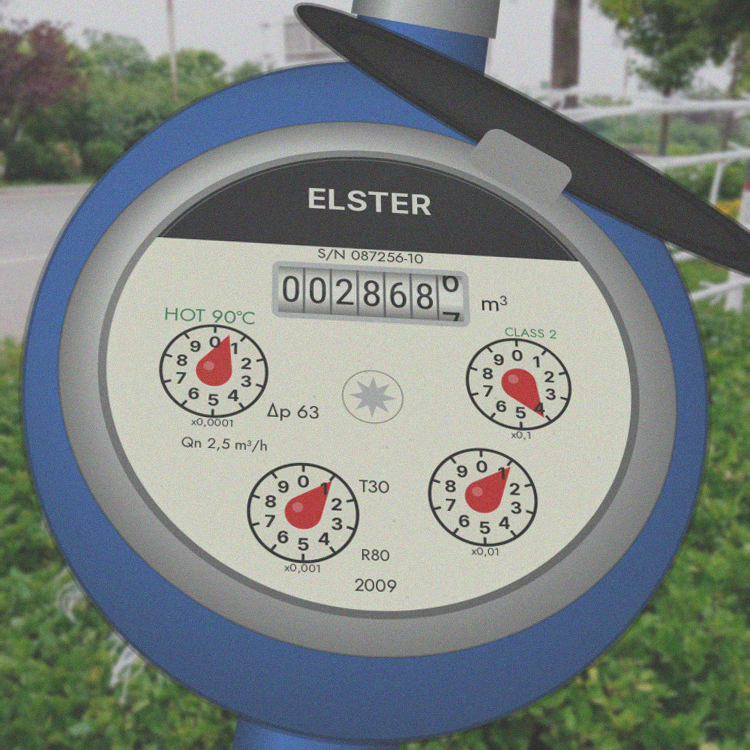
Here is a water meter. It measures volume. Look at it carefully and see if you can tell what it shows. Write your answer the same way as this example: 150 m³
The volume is 28686.4110 m³
